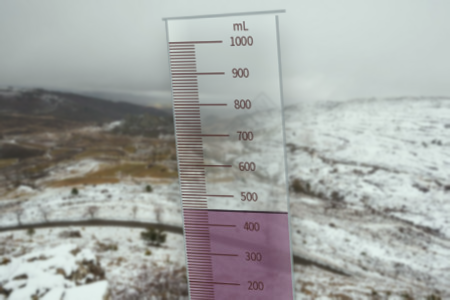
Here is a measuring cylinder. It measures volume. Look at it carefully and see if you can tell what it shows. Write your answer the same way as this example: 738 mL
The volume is 450 mL
